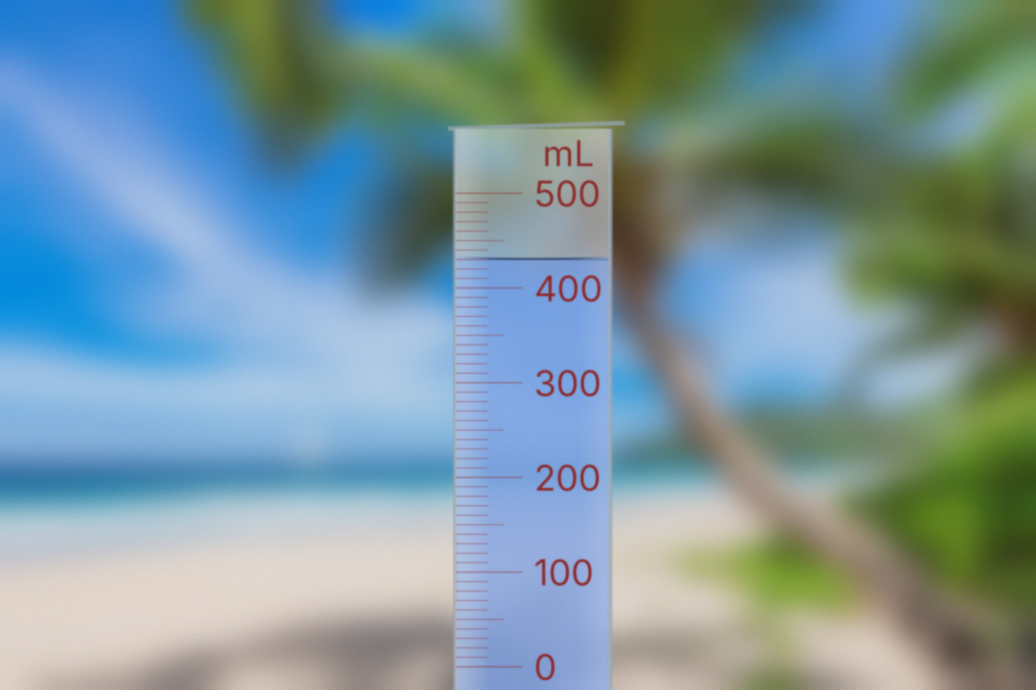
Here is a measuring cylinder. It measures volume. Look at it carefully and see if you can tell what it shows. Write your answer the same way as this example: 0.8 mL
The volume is 430 mL
